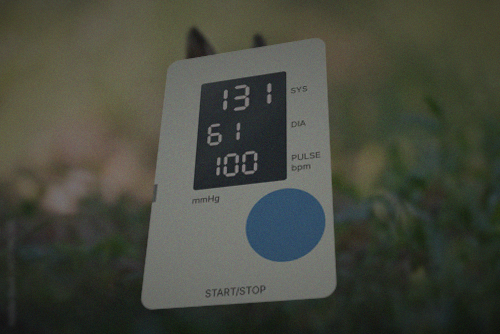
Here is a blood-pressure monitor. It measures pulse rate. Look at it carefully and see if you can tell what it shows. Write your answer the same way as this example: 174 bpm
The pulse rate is 100 bpm
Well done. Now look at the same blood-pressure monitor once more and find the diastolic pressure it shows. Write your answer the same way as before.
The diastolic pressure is 61 mmHg
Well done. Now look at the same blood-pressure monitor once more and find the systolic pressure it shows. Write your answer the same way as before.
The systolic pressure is 131 mmHg
